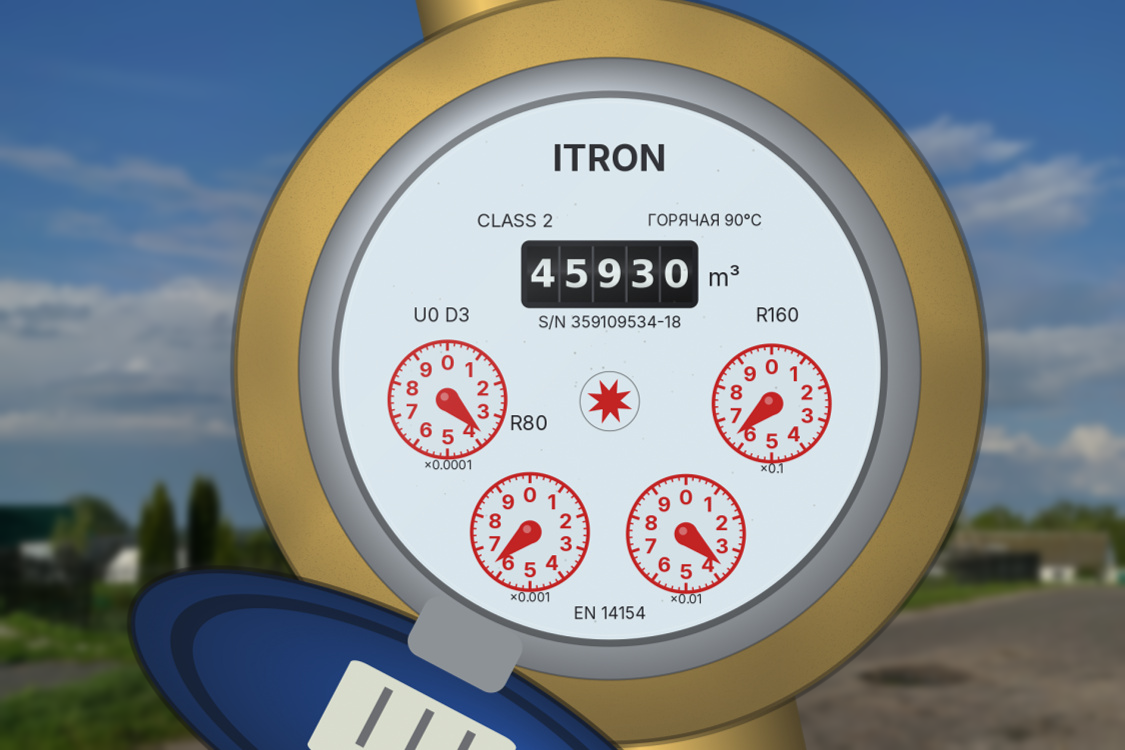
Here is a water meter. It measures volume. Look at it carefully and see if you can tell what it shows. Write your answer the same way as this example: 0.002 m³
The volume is 45930.6363 m³
